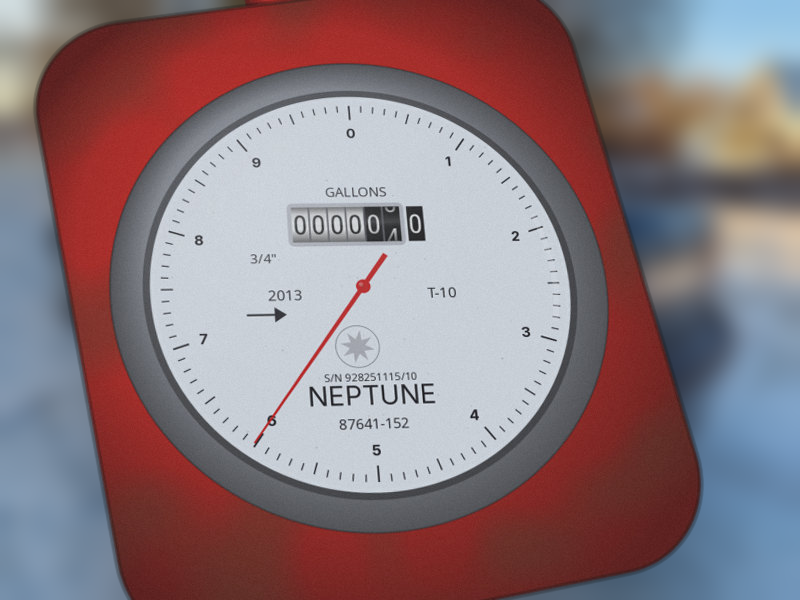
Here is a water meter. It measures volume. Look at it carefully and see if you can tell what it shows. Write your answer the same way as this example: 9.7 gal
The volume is 36.0 gal
